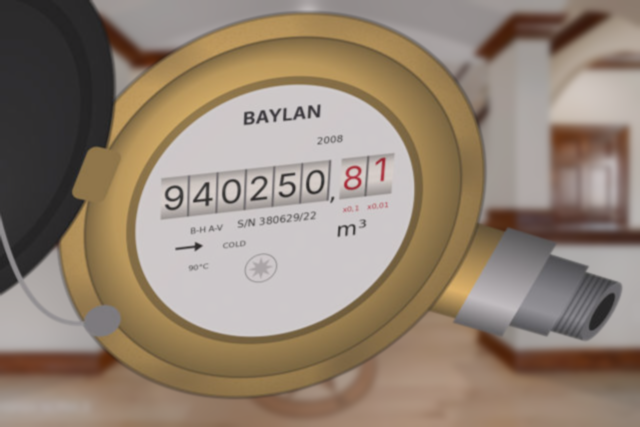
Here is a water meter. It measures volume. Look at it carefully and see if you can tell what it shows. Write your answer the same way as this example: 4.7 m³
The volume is 940250.81 m³
